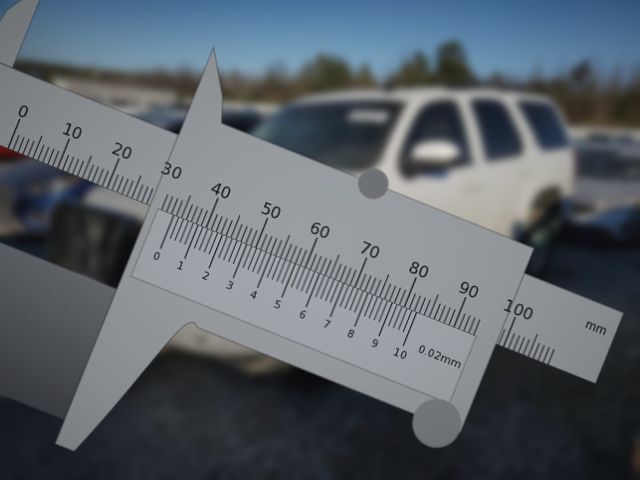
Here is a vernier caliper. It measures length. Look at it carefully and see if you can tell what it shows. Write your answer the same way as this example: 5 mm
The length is 33.5 mm
